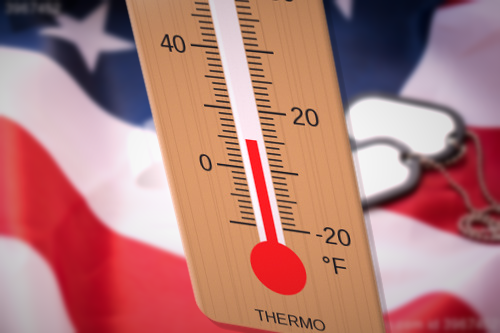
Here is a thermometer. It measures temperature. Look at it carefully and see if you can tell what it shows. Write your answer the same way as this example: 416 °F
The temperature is 10 °F
